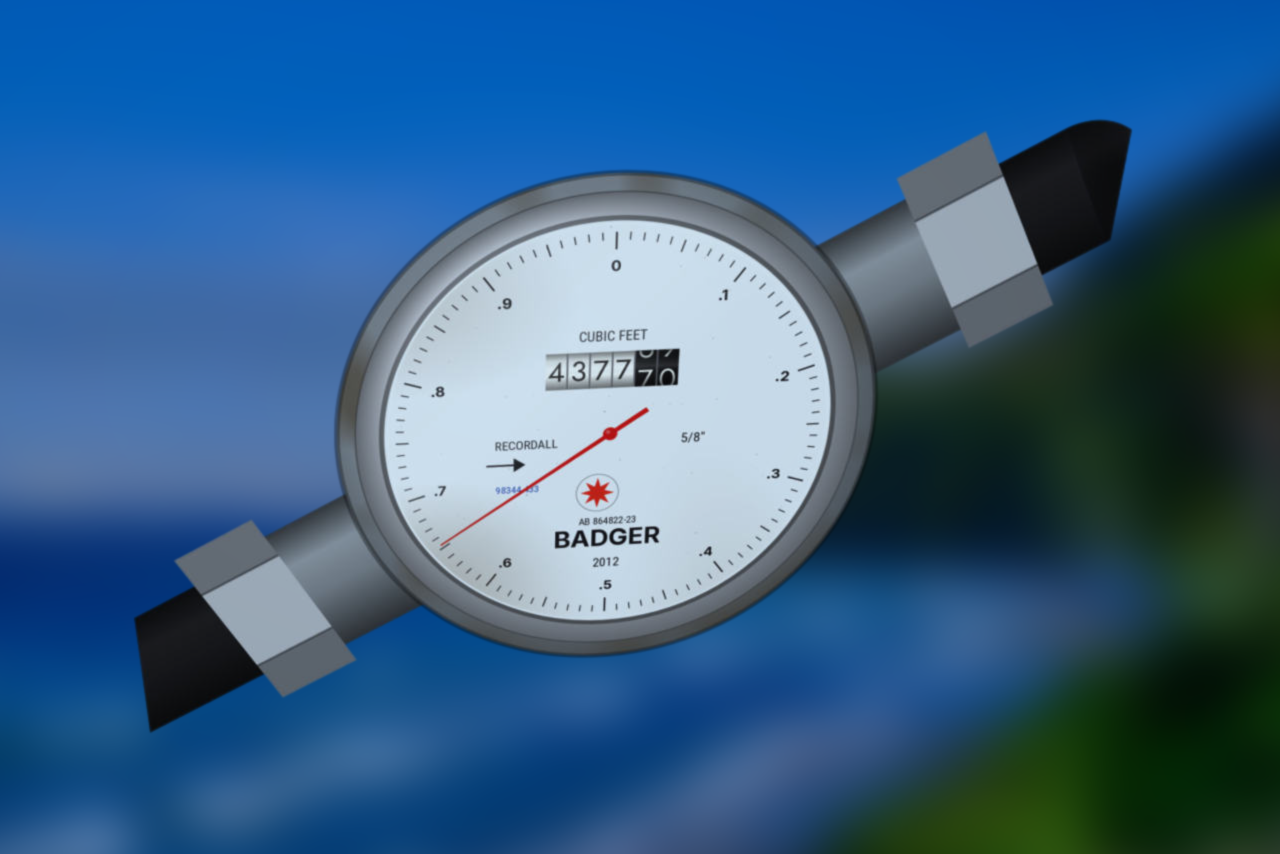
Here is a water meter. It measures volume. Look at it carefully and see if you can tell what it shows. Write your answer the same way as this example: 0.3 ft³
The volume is 437769.65 ft³
